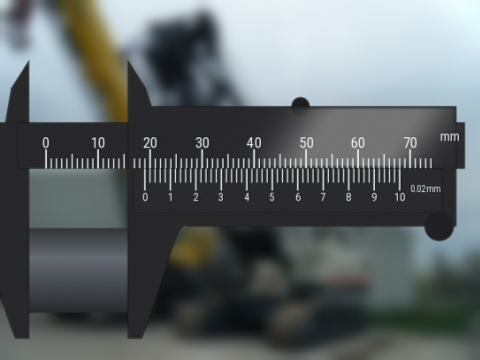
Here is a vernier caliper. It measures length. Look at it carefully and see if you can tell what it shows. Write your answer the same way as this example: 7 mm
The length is 19.0 mm
